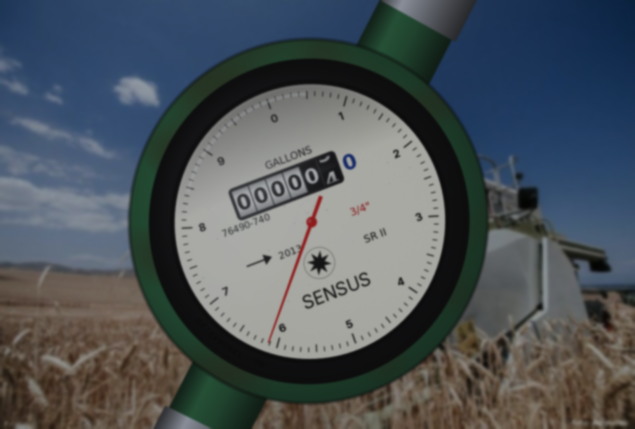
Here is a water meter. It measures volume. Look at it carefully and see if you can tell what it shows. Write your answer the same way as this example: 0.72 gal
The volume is 36.1 gal
